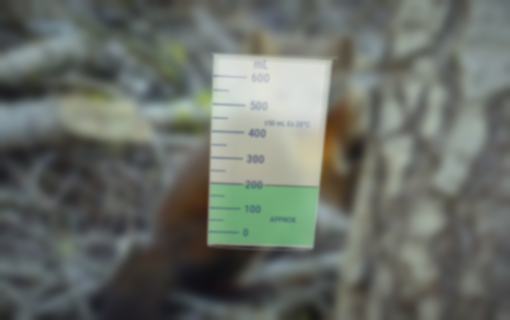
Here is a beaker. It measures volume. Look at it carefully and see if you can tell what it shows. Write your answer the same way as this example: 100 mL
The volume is 200 mL
